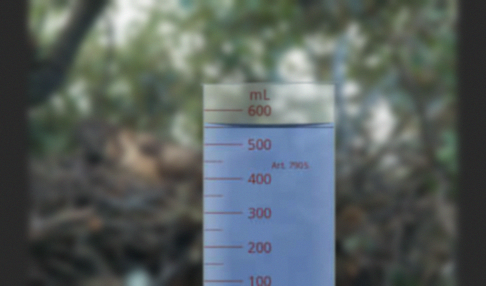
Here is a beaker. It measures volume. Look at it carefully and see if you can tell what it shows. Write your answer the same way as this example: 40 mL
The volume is 550 mL
